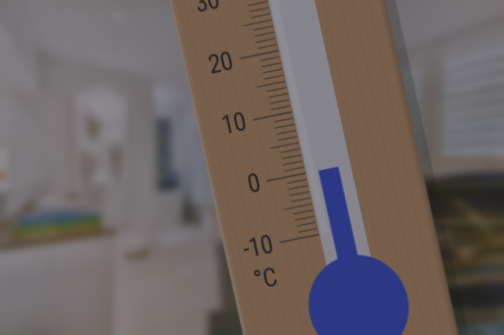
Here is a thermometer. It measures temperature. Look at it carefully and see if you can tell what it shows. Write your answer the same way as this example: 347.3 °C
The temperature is 0 °C
